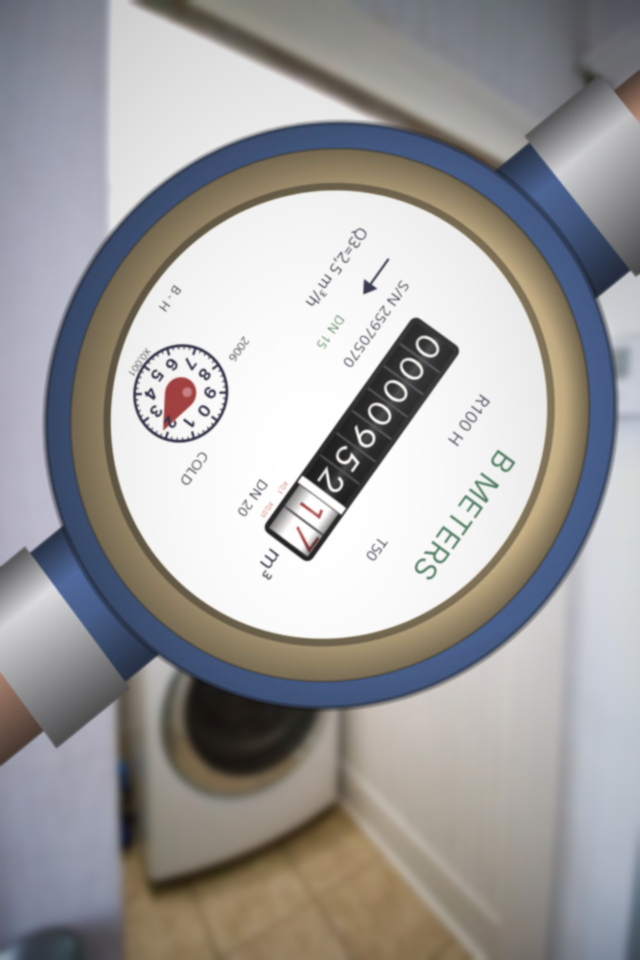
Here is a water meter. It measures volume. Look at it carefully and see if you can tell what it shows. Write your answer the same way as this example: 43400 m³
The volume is 952.172 m³
